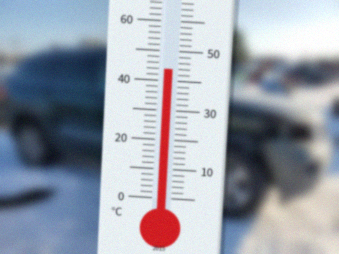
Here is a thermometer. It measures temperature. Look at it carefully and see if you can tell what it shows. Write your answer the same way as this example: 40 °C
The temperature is 44 °C
